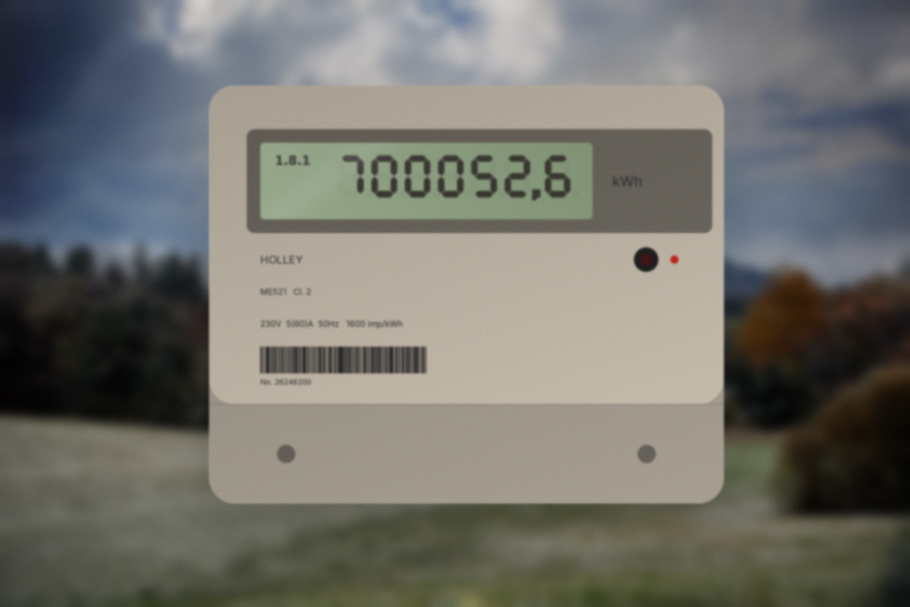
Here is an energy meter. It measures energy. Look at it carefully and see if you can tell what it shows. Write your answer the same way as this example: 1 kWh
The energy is 700052.6 kWh
